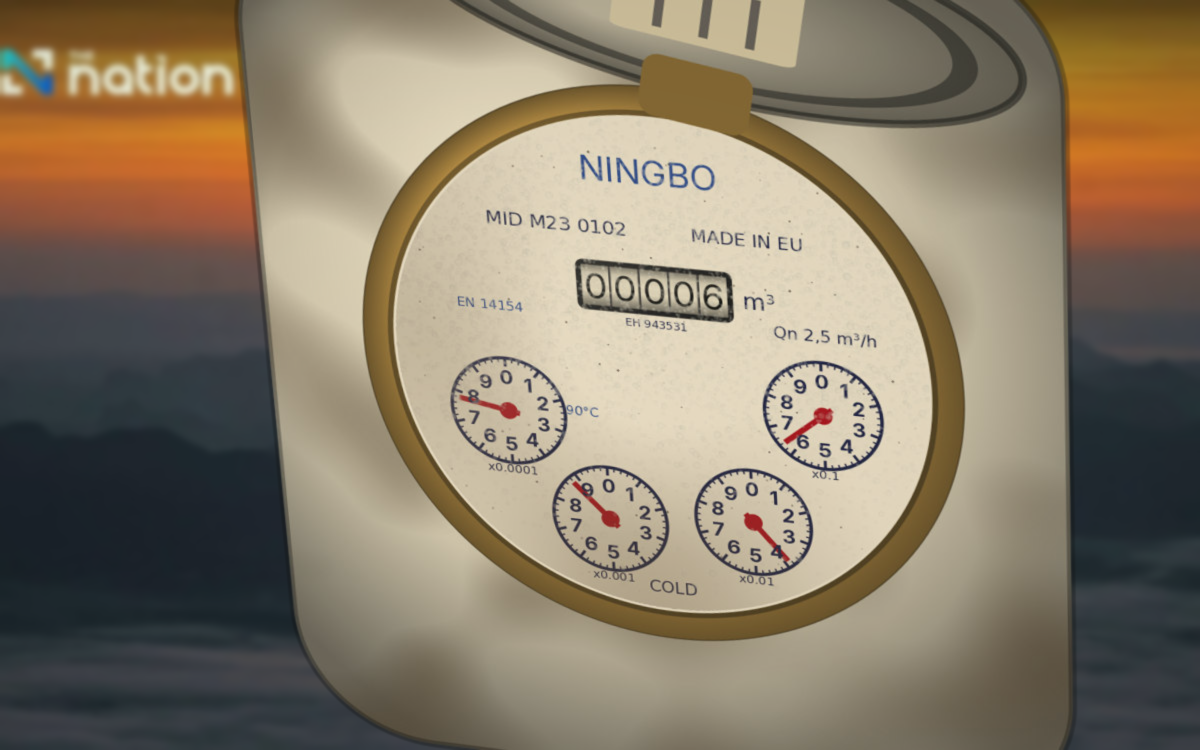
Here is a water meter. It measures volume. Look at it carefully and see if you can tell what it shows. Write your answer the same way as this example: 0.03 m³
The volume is 6.6387 m³
